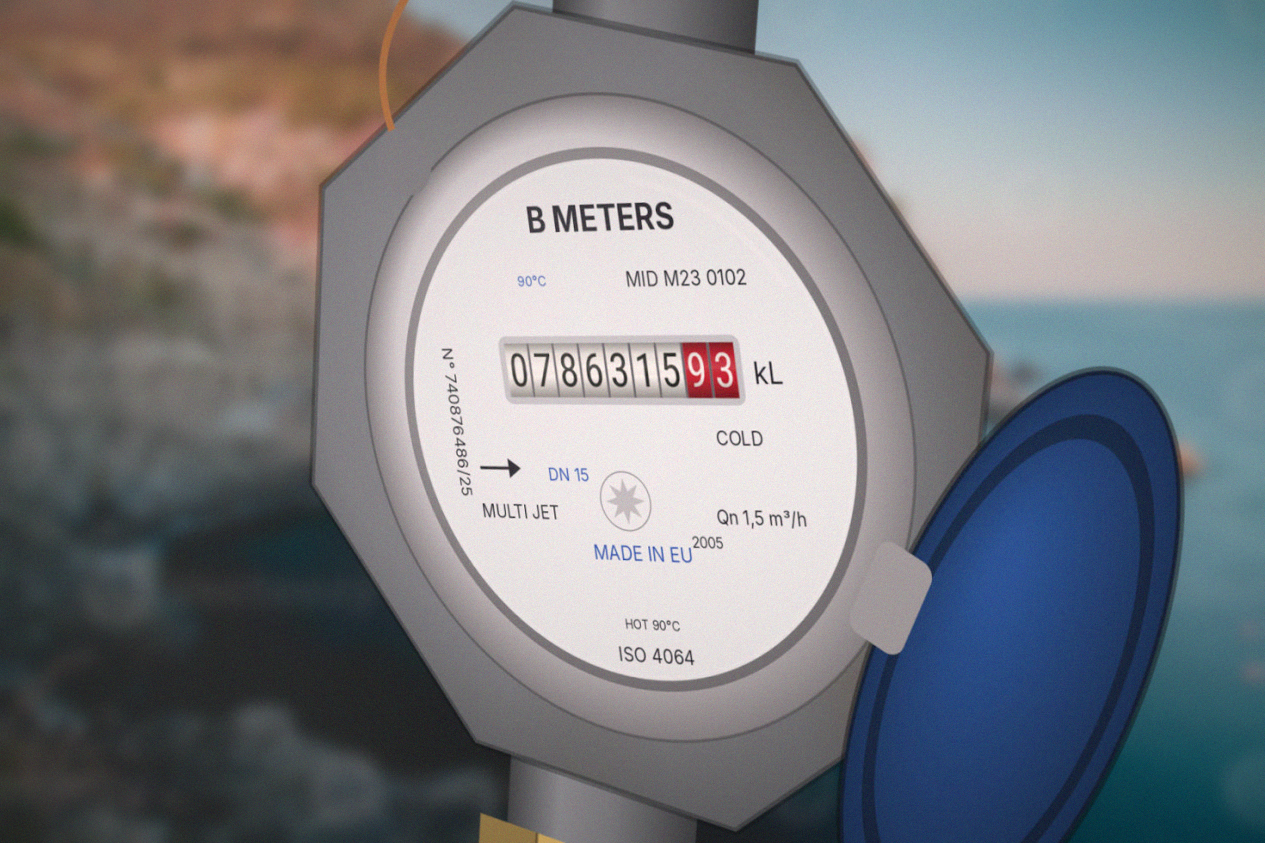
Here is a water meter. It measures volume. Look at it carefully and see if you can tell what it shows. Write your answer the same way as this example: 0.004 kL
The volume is 786315.93 kL
